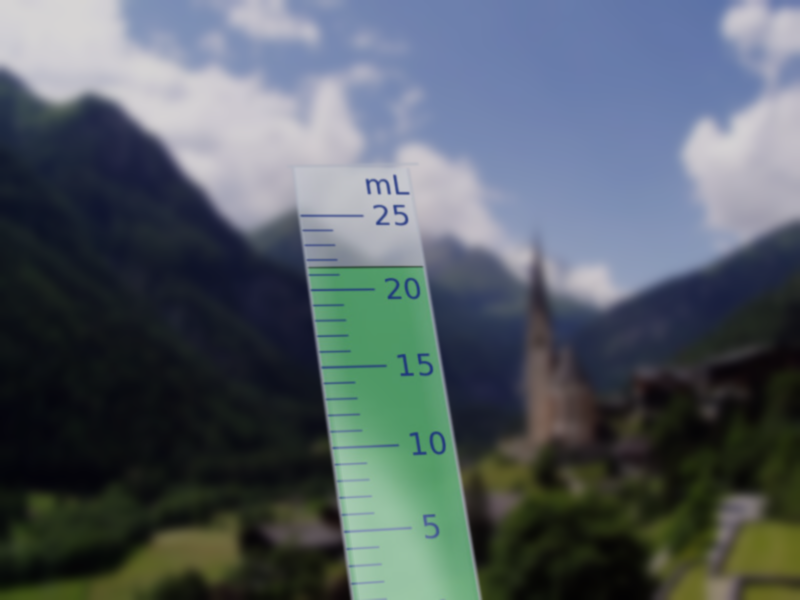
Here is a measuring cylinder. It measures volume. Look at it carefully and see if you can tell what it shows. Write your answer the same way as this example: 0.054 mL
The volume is 21.5 mL
